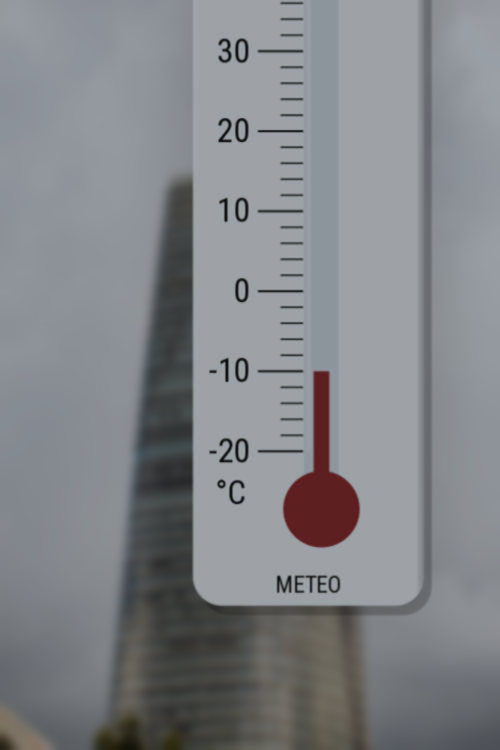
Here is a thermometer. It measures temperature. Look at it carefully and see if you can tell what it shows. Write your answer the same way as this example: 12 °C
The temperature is -10 °C
